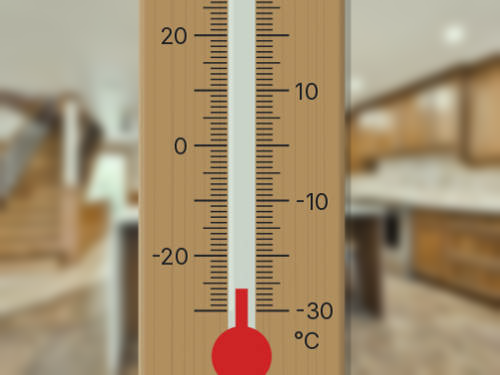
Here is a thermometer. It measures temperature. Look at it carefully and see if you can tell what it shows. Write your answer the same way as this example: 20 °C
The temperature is -26 °C
